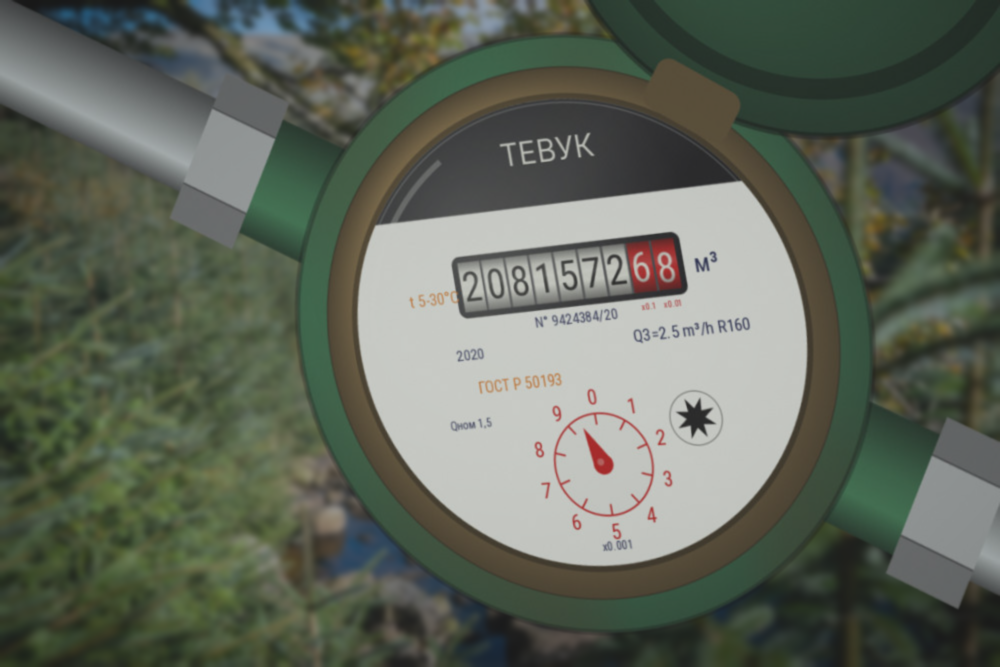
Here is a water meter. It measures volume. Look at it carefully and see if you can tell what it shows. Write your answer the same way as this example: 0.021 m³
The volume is 2081572.679 m³
